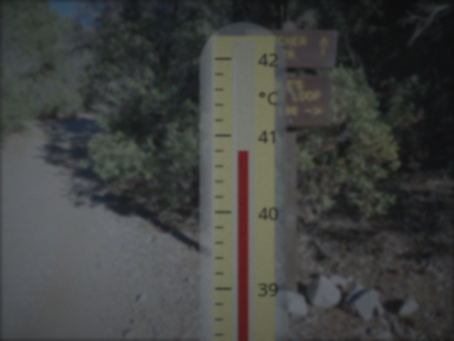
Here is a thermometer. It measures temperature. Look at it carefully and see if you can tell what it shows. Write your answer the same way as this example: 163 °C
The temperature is 40.8 °C
